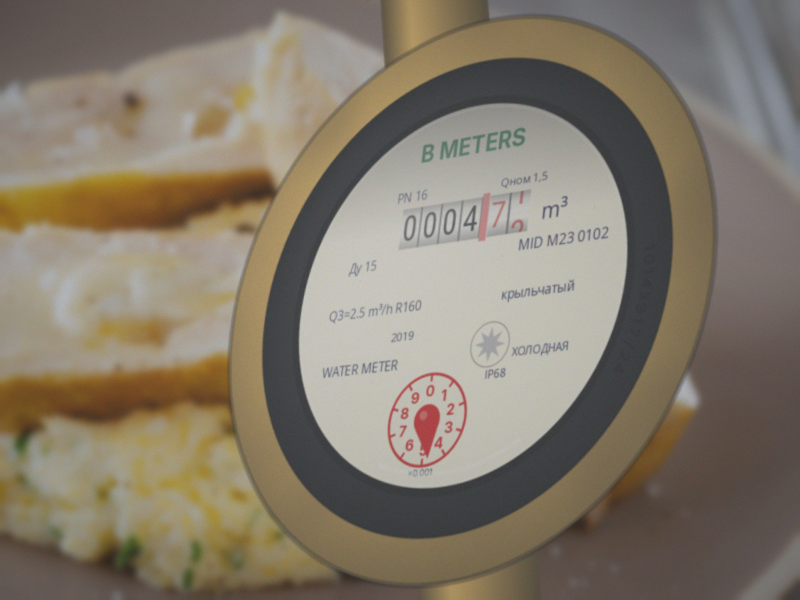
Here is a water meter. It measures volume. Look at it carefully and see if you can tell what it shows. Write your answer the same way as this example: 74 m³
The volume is 4.714 m³
